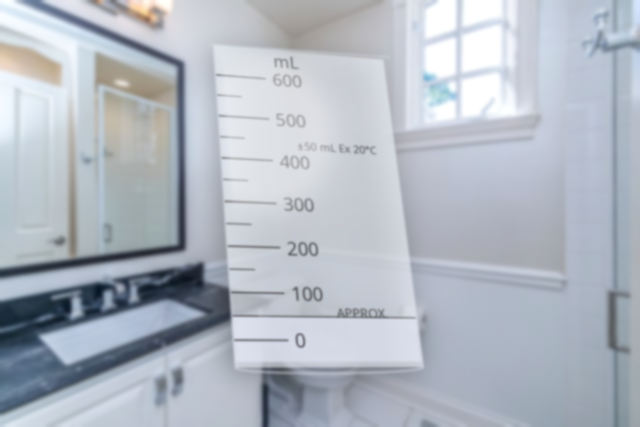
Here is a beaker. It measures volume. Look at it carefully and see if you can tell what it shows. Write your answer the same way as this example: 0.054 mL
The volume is 50 mL
